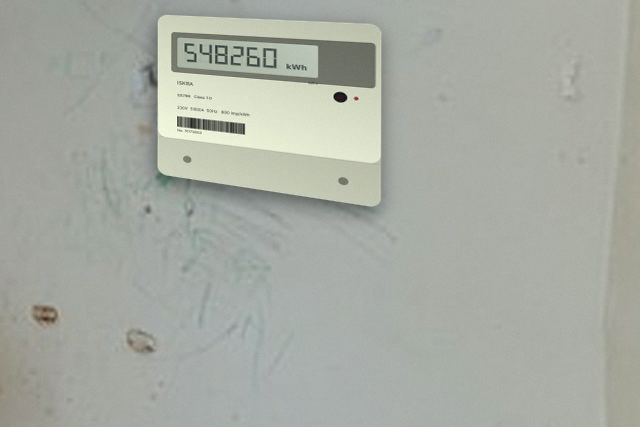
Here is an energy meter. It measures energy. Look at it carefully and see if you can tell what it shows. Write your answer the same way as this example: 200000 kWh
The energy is 548260 kWh
